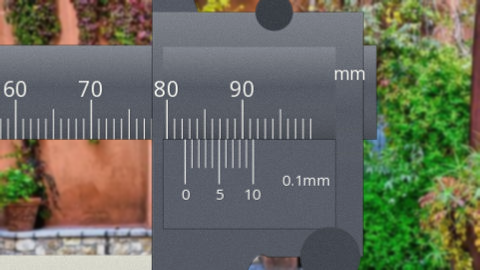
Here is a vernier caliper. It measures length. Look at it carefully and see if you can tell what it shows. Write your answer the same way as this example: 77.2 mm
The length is 82.4 mm
